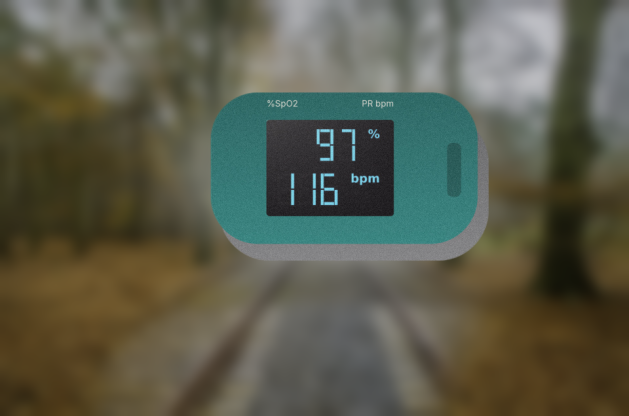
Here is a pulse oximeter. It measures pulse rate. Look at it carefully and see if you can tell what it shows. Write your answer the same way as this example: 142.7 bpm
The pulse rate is 116 bpm
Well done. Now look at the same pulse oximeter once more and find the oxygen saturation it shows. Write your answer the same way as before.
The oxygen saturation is 97 %
